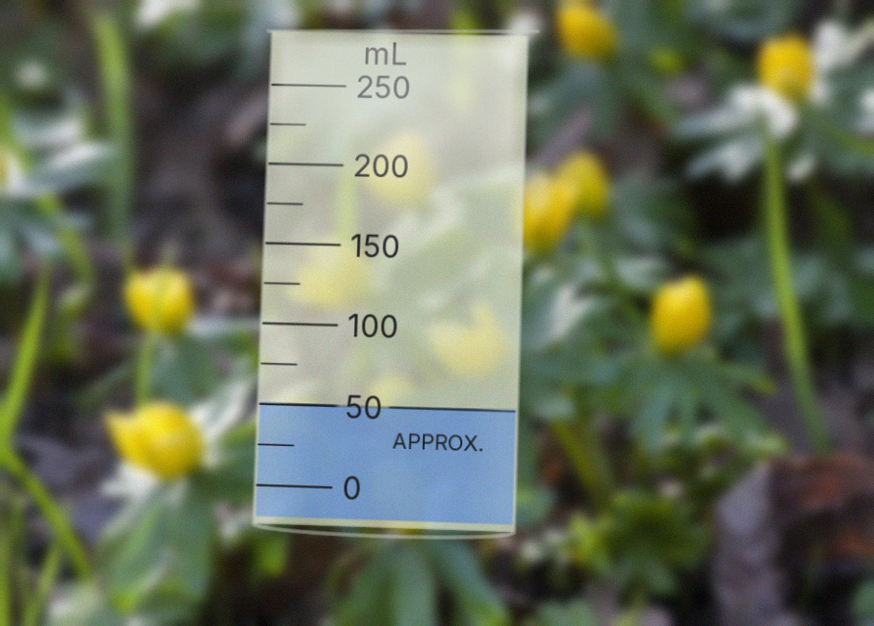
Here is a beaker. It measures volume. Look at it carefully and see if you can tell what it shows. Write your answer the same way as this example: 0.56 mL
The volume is 50 mL
